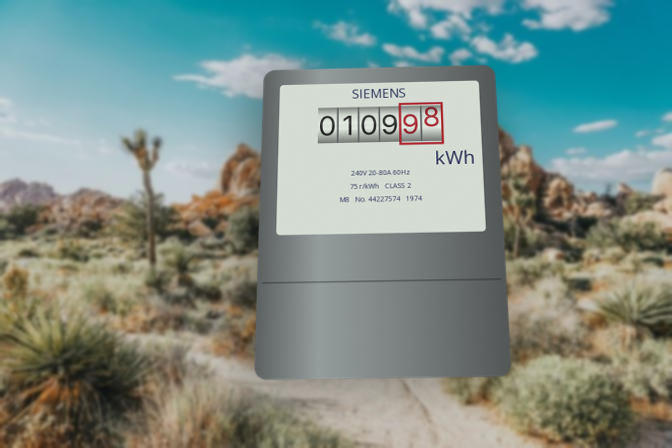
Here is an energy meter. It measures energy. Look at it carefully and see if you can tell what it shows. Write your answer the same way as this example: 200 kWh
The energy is 109.98 kWh
